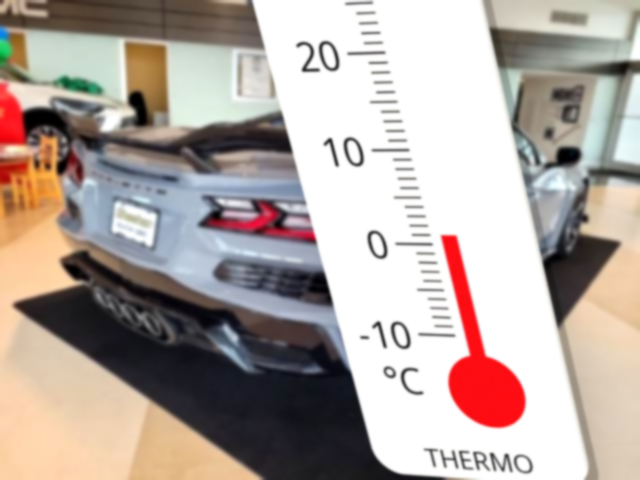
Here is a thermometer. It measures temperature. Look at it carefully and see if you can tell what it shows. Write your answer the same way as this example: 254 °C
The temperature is 1 °C
